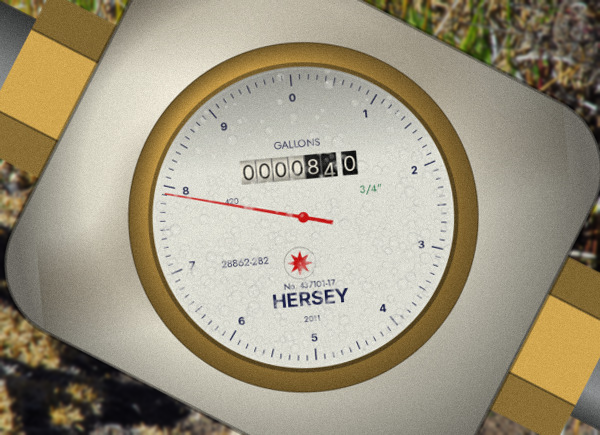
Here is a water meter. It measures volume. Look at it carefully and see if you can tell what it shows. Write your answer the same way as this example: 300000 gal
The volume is 837.9 gal
